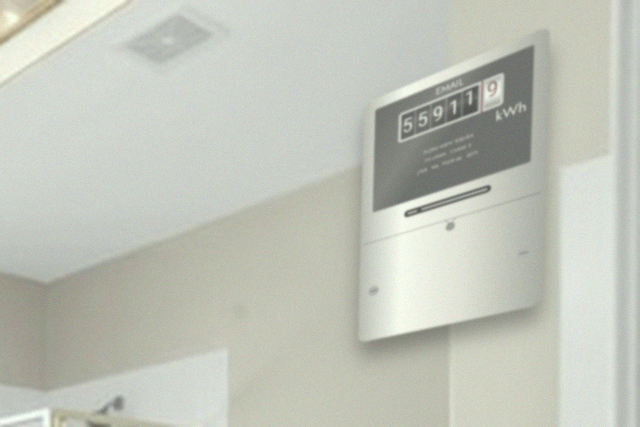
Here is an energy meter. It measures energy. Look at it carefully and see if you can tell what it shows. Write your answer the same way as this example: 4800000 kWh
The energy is 55911.9 kWh
